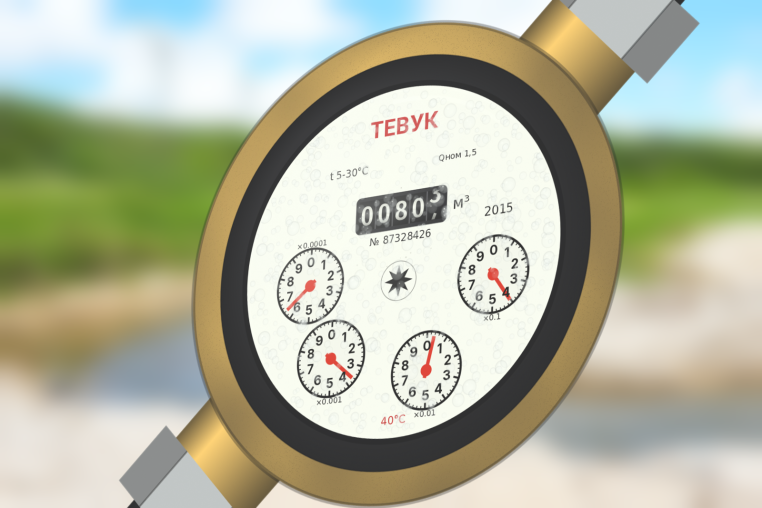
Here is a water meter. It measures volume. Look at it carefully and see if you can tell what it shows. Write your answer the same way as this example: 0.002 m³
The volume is 803.4036 m³
